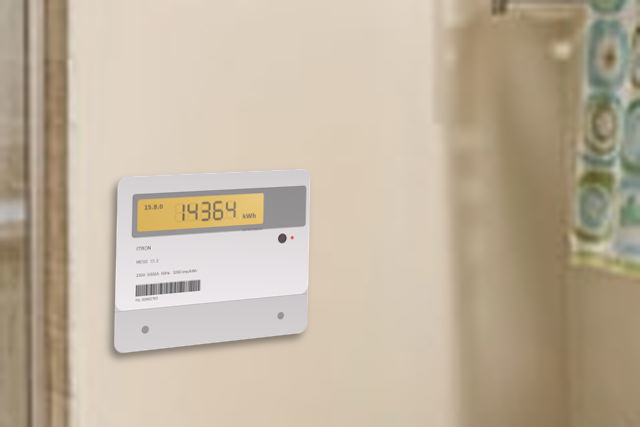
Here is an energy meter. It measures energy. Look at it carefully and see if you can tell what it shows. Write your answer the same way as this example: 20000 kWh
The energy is 14364 kWh
